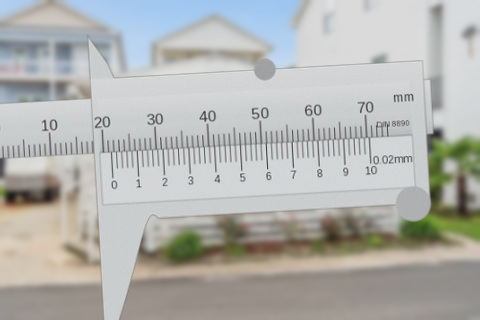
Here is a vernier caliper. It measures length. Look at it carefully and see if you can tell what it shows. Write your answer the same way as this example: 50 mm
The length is 21.5 mm
